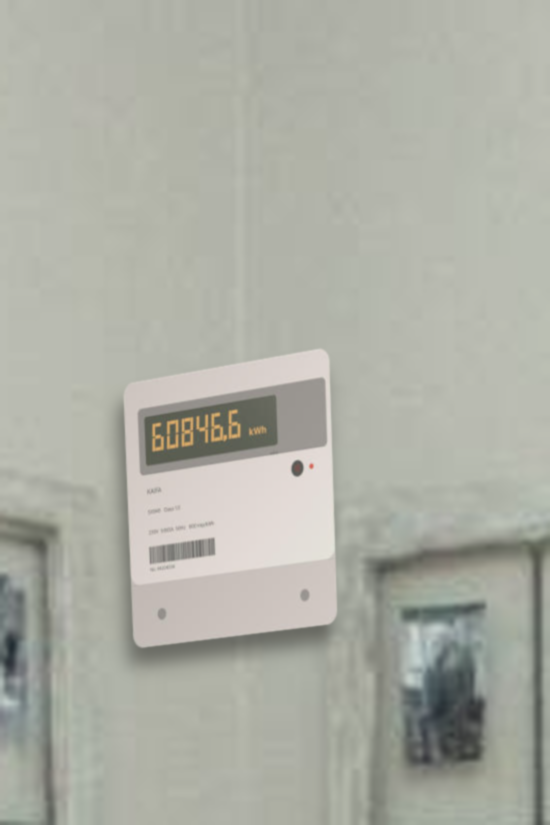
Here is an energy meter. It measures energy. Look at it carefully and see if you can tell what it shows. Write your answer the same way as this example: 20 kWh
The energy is 60846.6 kWh
